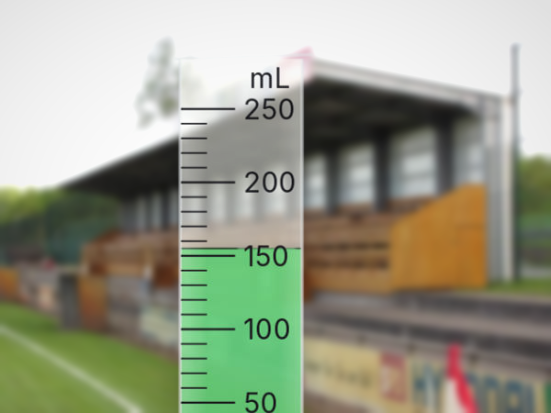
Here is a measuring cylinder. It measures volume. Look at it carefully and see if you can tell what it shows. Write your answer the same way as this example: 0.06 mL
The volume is 155 mL
